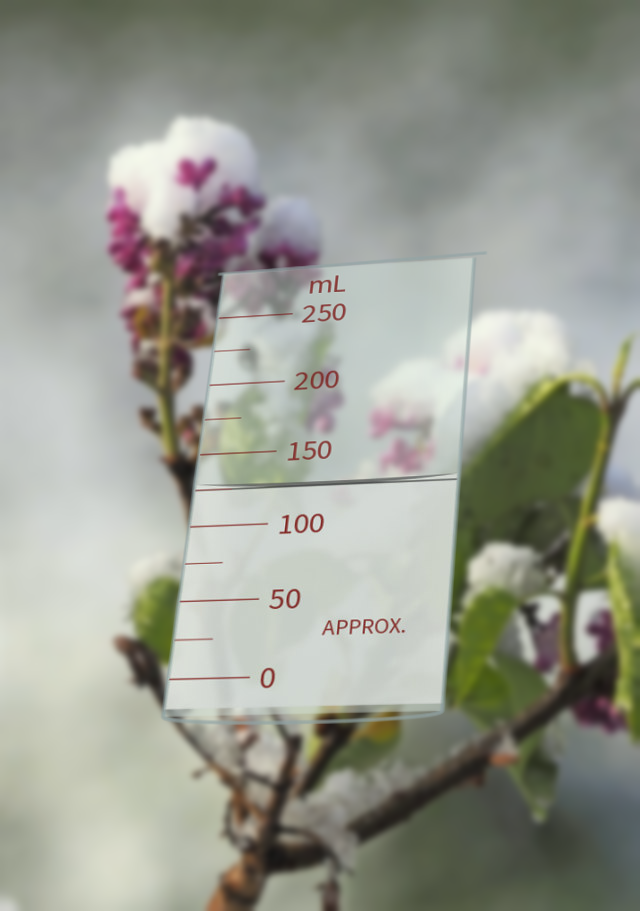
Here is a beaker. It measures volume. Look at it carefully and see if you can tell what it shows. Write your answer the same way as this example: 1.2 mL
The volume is 125 mL
